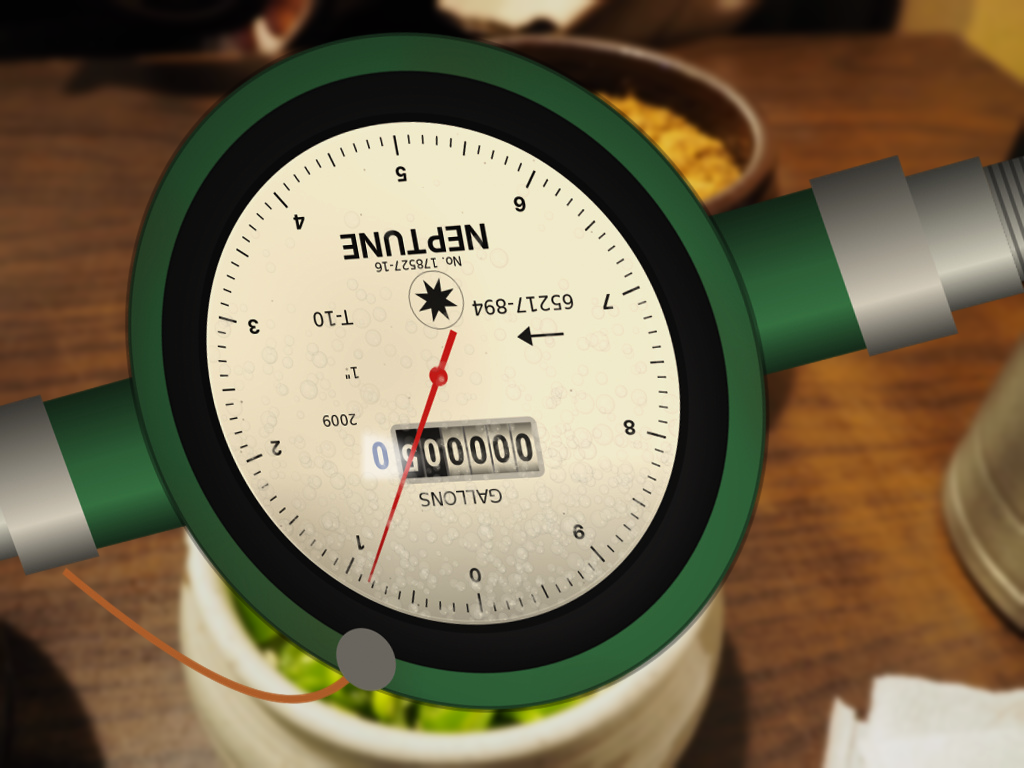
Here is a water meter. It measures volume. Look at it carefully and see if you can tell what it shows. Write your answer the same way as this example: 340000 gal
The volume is 50.8 gal
